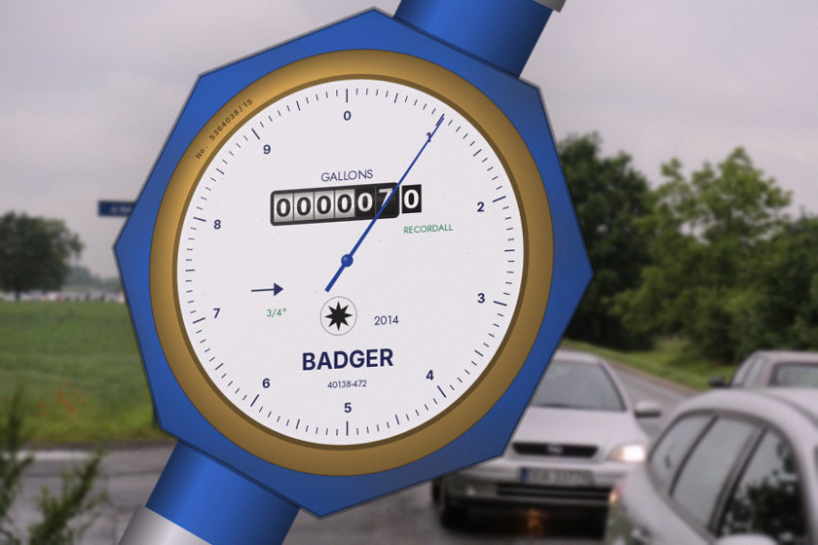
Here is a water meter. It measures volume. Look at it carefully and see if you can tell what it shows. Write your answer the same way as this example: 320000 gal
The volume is 71.0 gal
